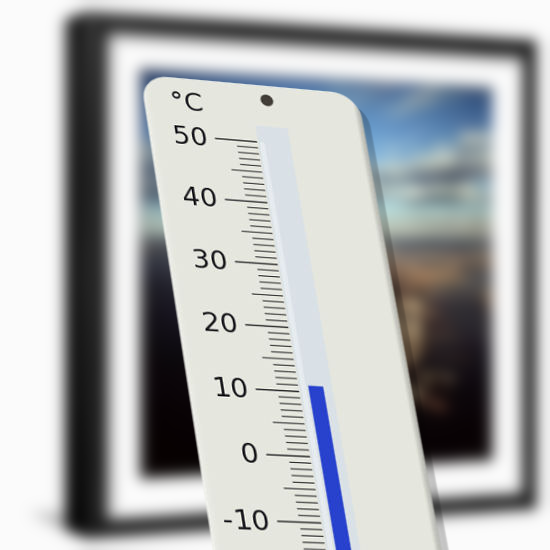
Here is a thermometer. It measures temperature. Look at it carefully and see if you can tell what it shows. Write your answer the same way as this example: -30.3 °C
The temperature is 11 °C
